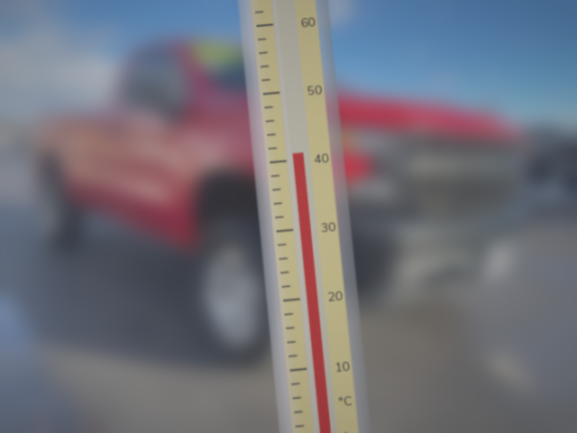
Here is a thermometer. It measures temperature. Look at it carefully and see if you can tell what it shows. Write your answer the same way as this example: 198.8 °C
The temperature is 41 °C
